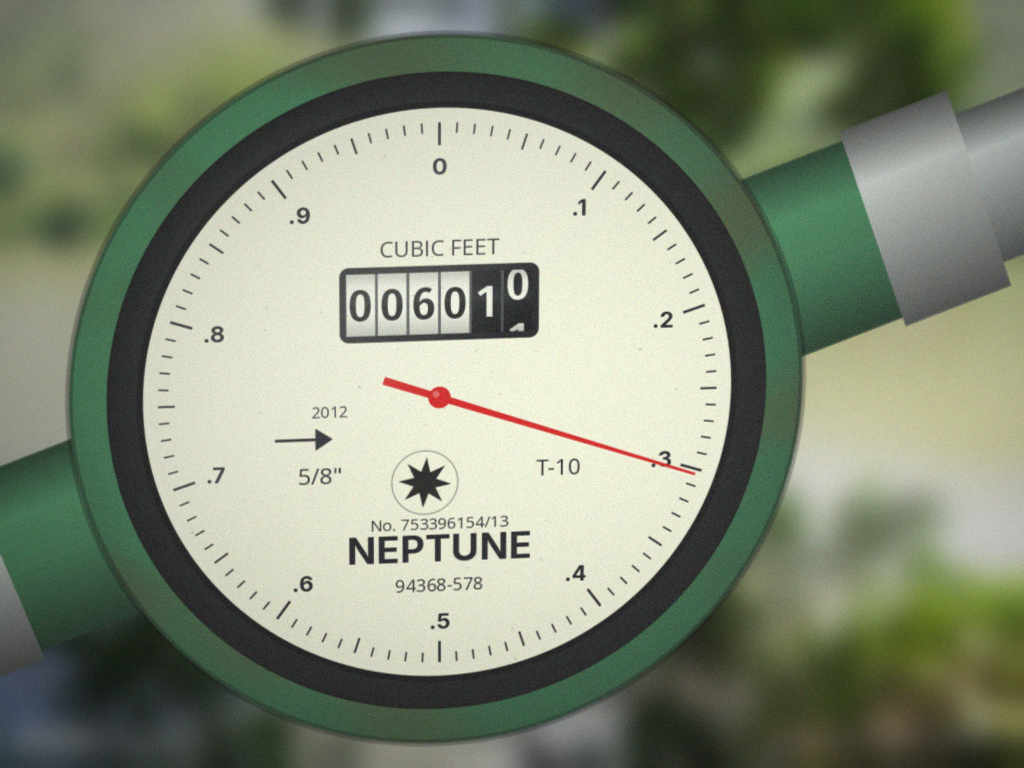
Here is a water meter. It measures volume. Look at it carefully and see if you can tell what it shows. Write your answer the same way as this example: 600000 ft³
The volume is 6010.30 ft³
